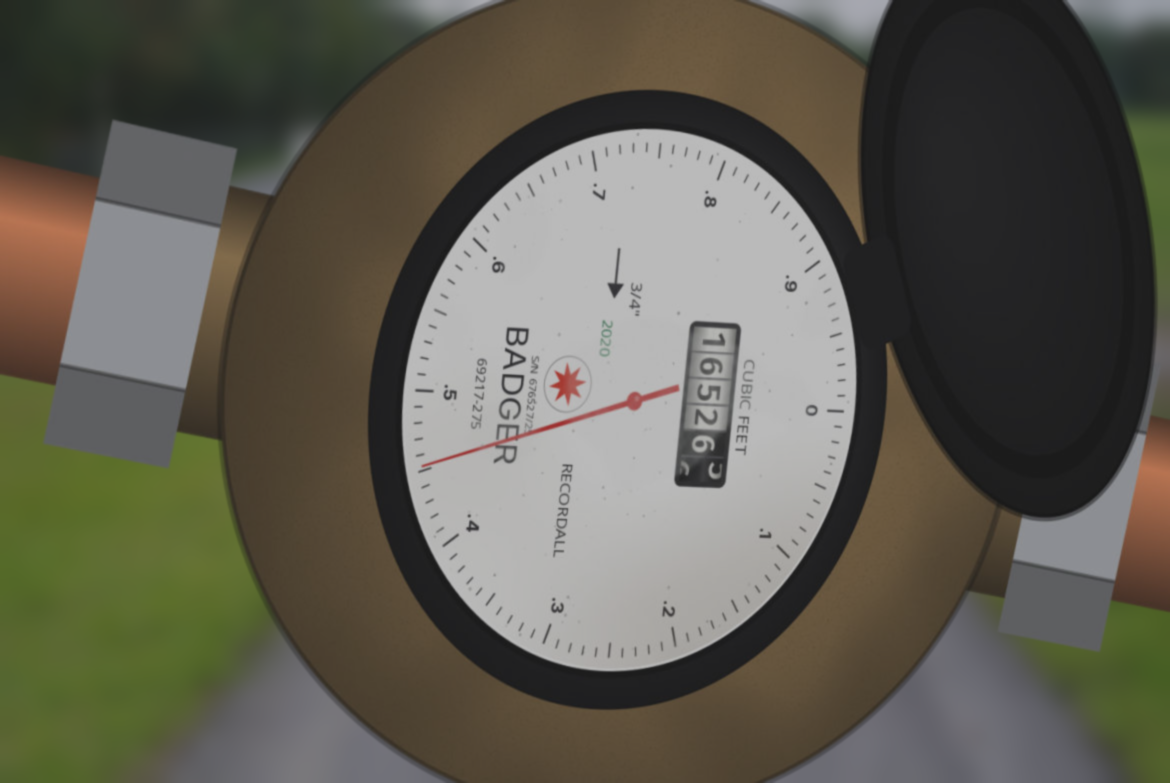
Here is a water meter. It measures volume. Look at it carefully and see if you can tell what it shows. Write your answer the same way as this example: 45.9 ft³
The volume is 165265.45 ft³
